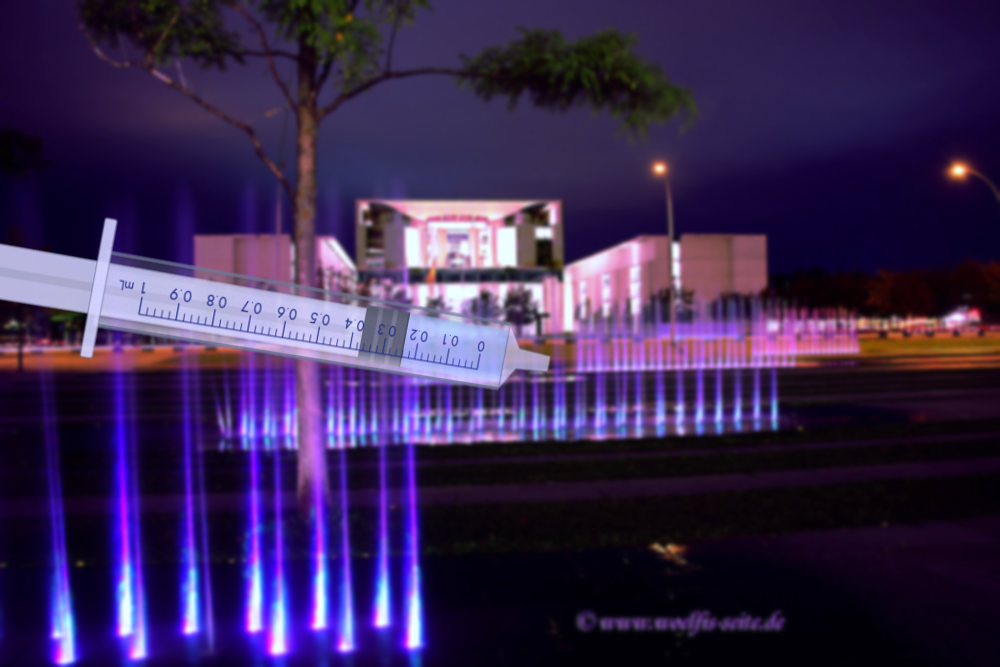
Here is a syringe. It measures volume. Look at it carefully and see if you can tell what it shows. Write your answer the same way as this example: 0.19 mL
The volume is 0.24 mL
